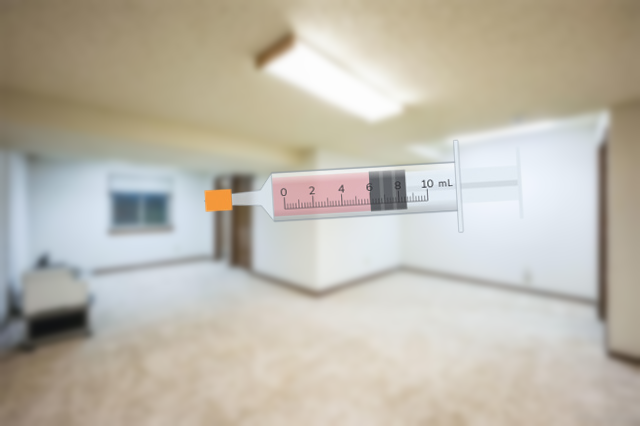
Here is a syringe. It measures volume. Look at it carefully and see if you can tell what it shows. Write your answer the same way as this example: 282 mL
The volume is 6 mL
